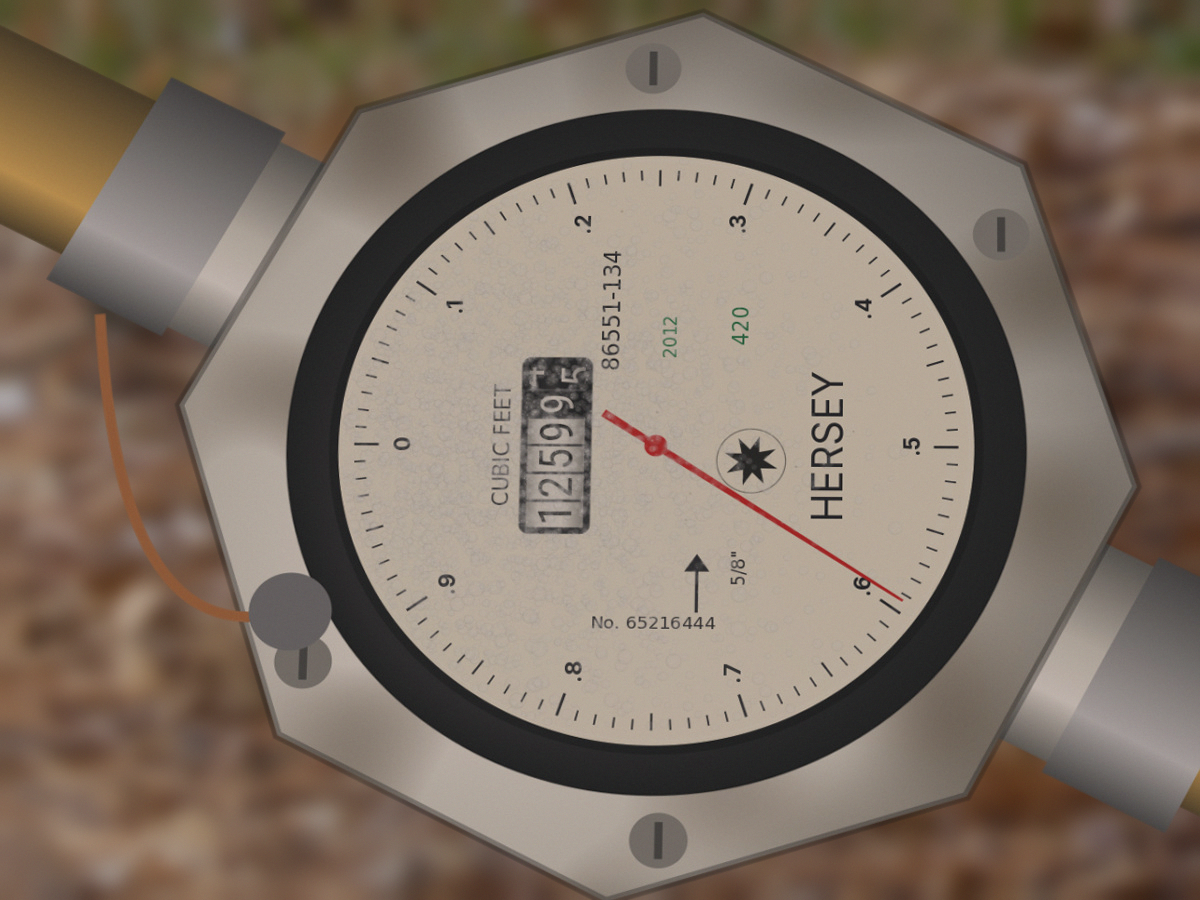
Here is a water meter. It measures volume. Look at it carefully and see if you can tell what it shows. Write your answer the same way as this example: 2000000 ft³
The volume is 125994.59 ft³
